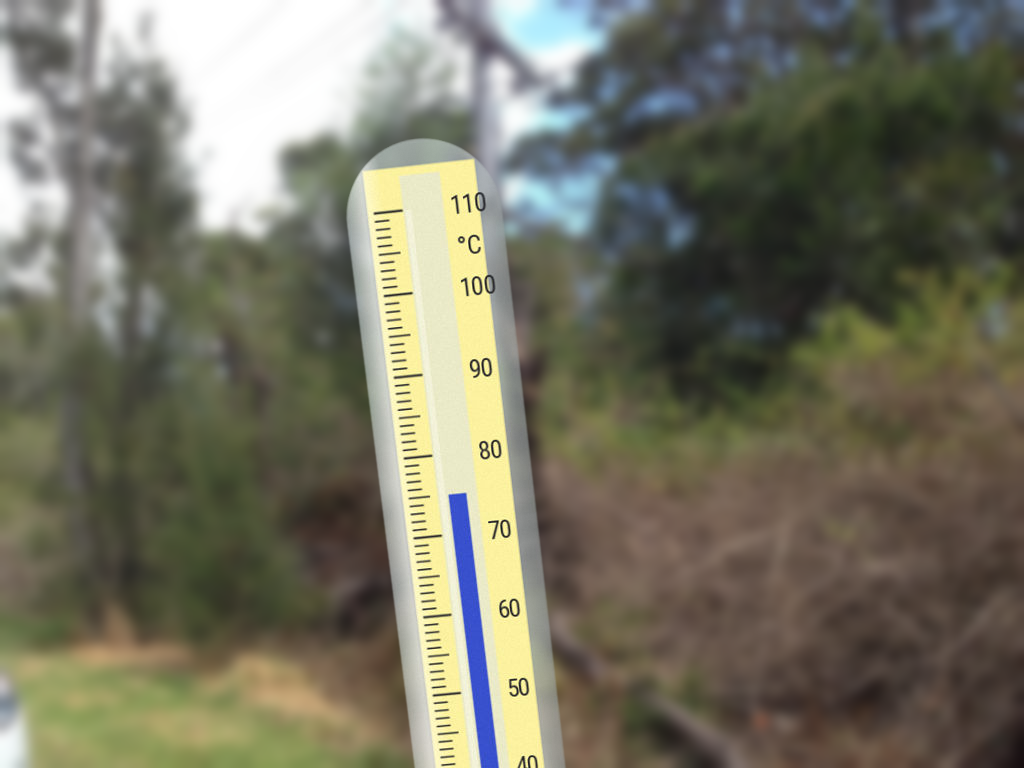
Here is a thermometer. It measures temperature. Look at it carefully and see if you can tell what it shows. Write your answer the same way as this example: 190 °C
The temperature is 75 °C
